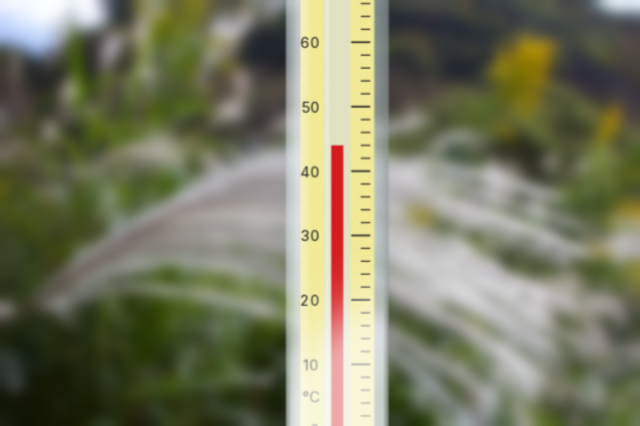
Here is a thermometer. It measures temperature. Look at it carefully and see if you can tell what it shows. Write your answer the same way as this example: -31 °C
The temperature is 44 °C
